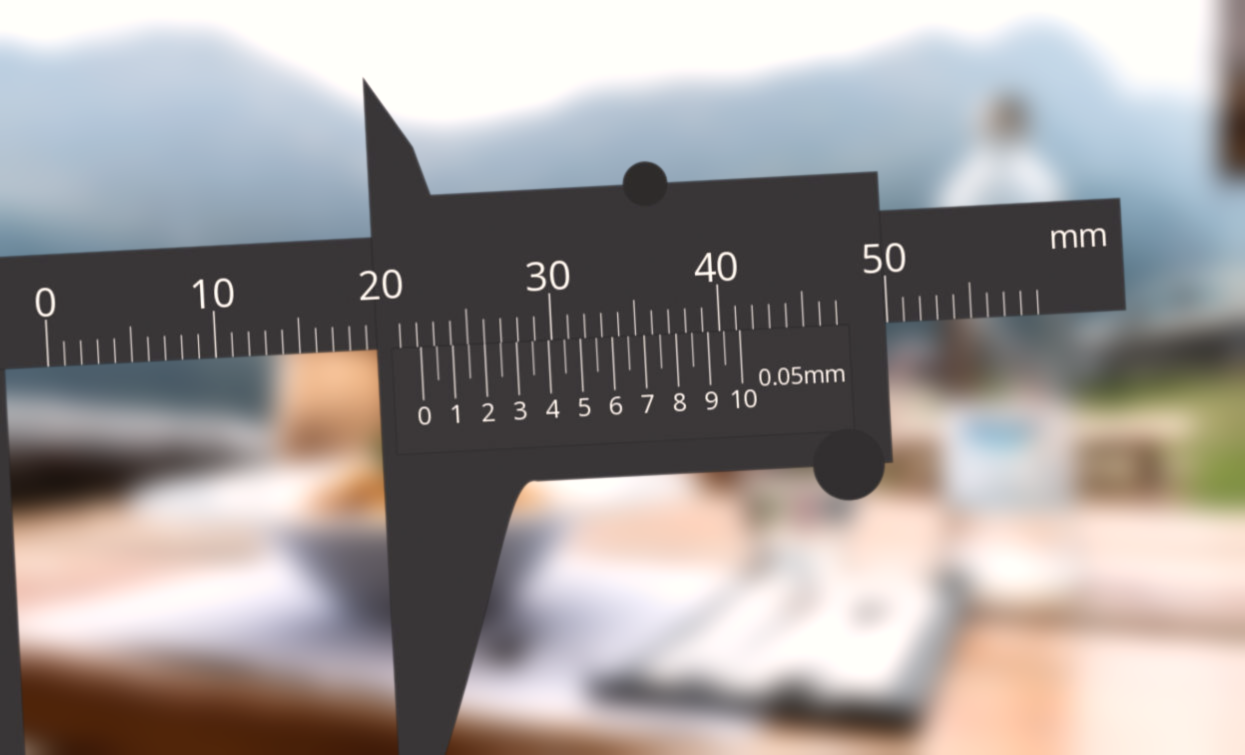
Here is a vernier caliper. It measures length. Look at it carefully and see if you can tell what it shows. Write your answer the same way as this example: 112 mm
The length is 22.2 mm
